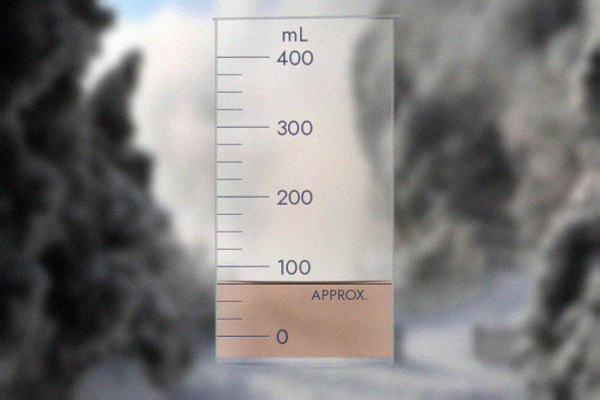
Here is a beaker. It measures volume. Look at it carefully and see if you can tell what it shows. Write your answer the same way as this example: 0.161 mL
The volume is 75 mL
